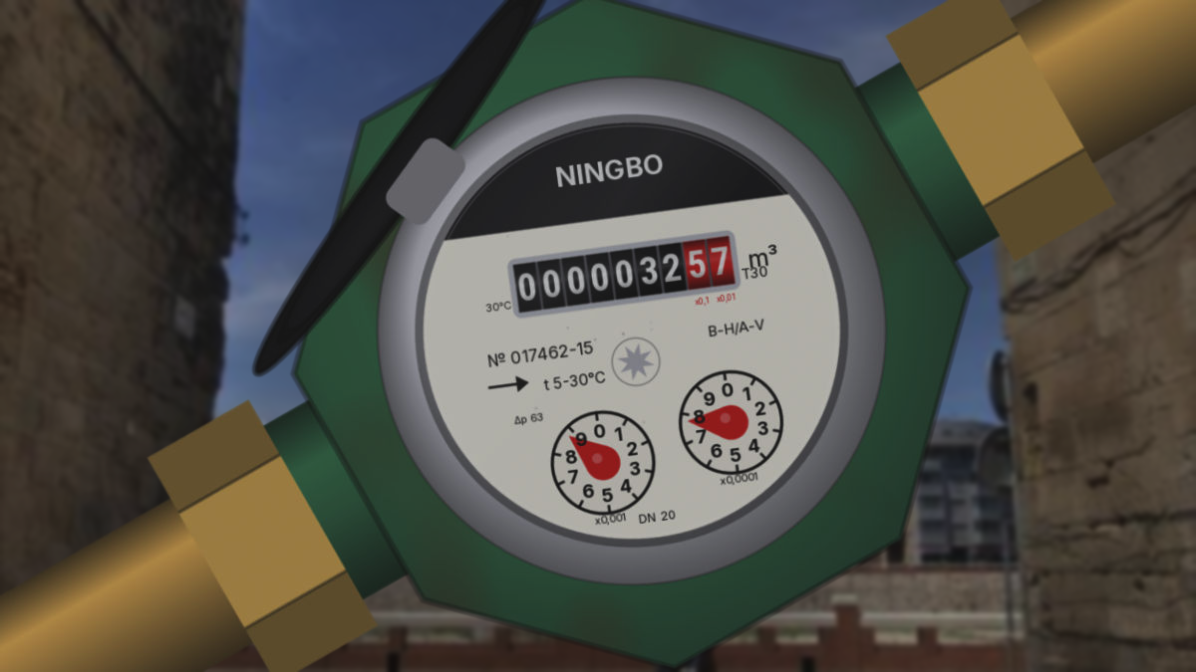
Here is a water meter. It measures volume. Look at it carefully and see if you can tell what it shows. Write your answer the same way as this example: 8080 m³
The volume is 32.5787 m³
